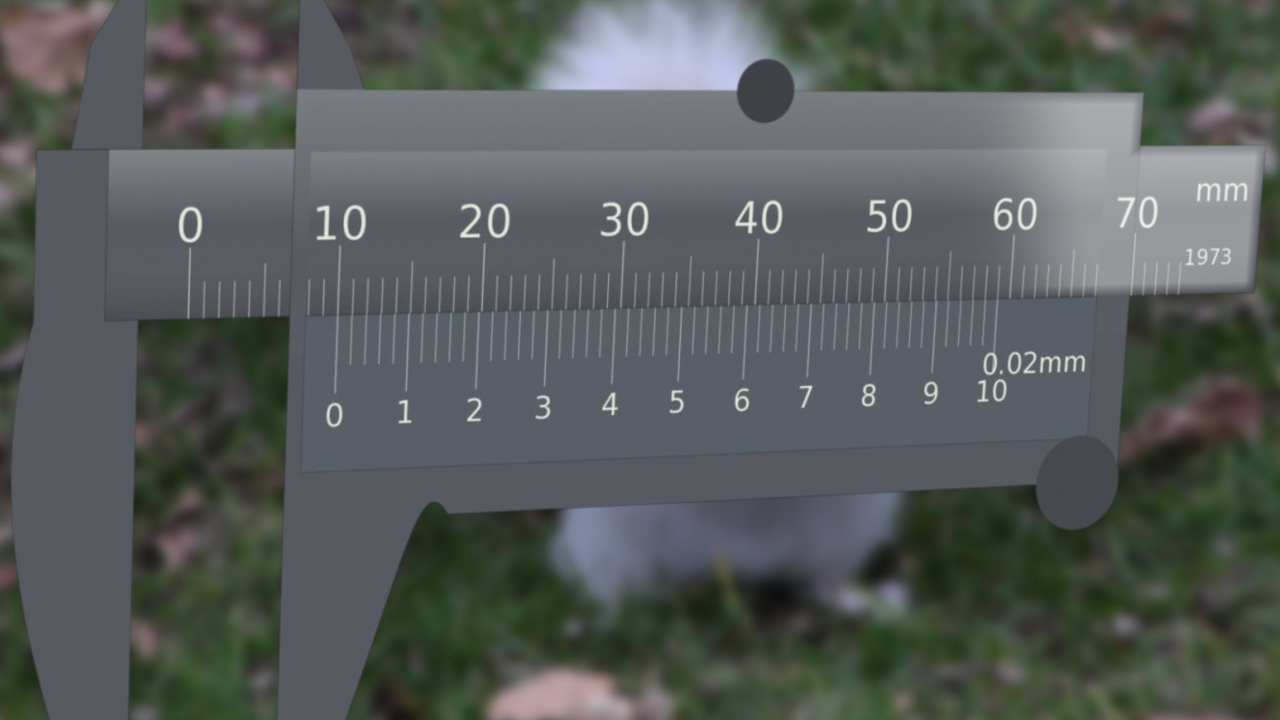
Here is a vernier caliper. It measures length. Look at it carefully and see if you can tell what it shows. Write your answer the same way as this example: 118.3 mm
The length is 10.0 mm
